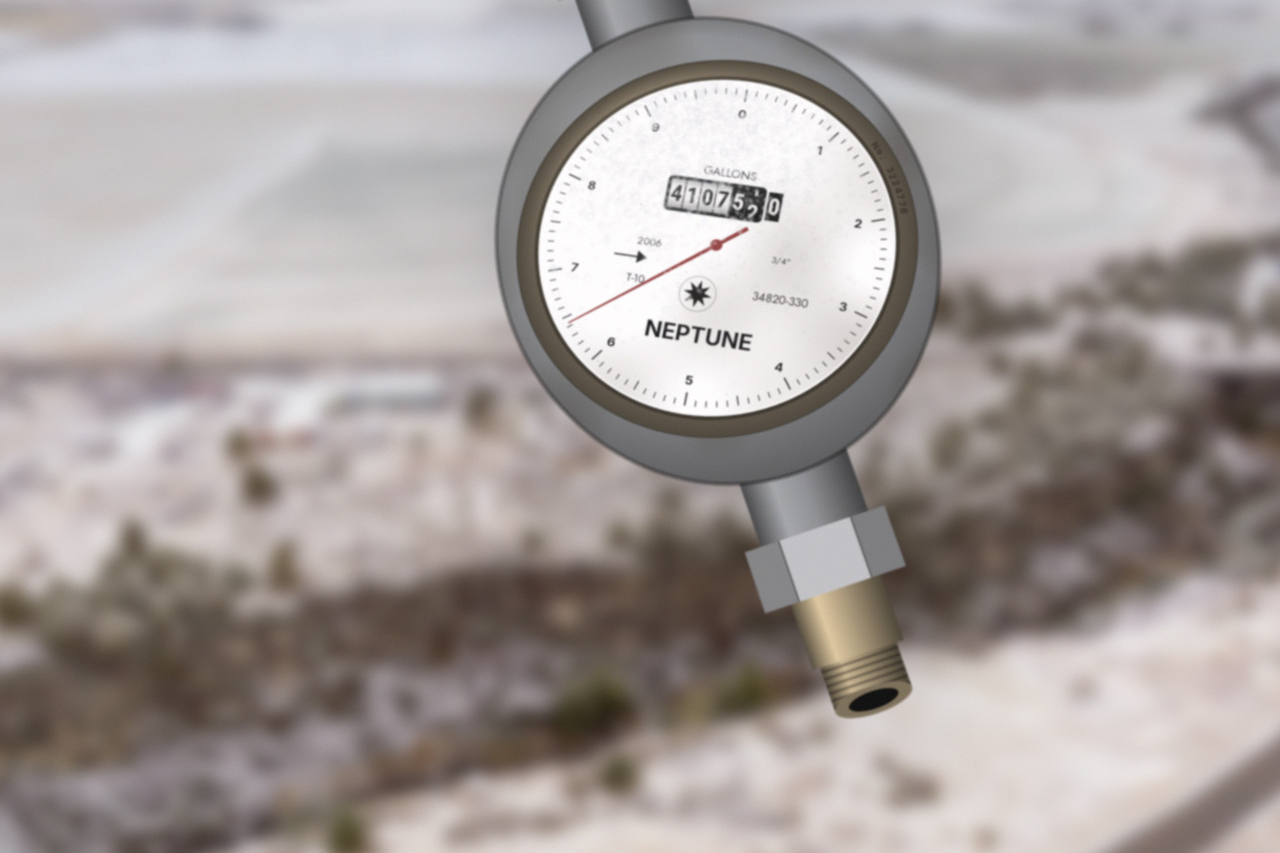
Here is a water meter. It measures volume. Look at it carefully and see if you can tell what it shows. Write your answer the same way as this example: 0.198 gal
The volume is 4107516.4 gal
